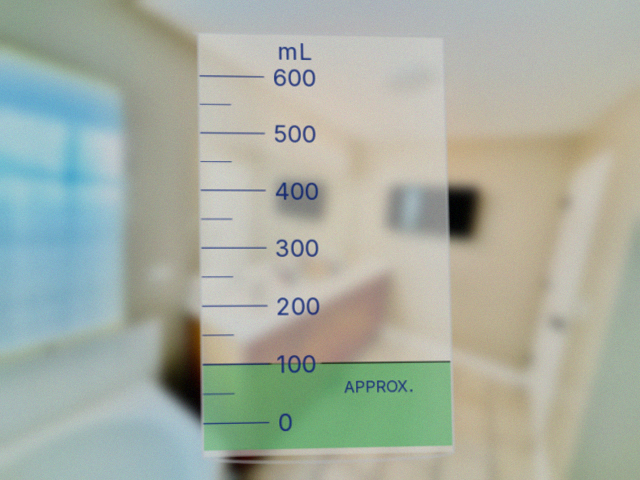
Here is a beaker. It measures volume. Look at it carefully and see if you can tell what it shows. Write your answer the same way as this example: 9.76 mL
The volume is 100 mL
